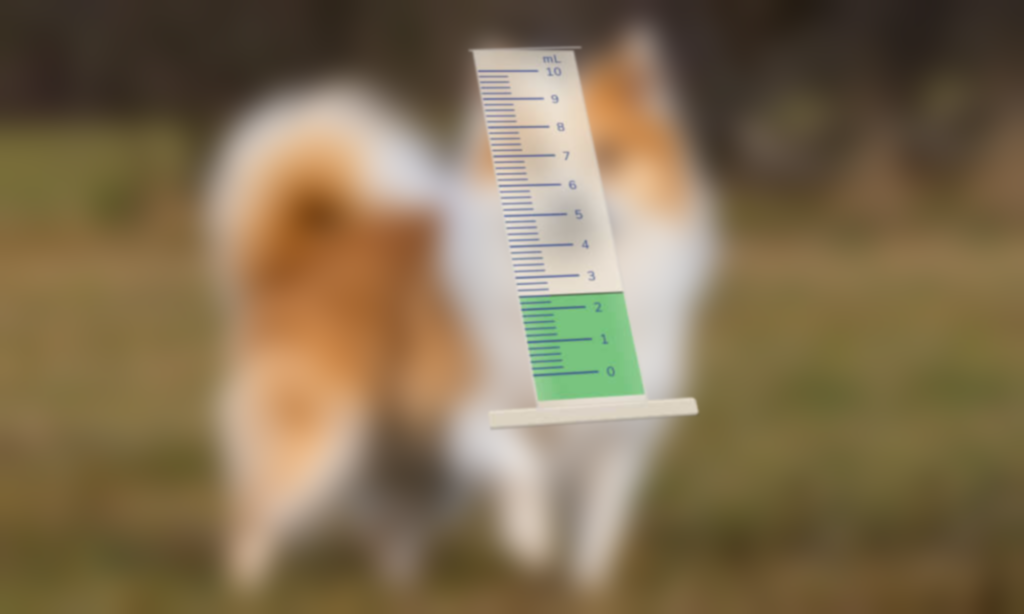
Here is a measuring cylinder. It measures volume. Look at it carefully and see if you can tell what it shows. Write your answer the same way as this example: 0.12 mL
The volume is 2.4 mL
